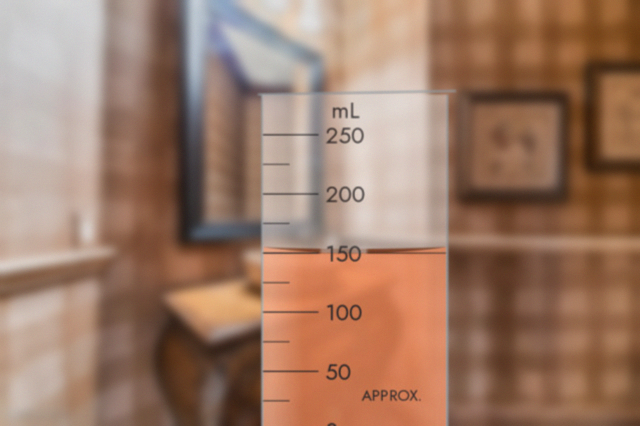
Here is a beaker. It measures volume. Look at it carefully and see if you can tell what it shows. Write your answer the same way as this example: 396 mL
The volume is 150 mL
